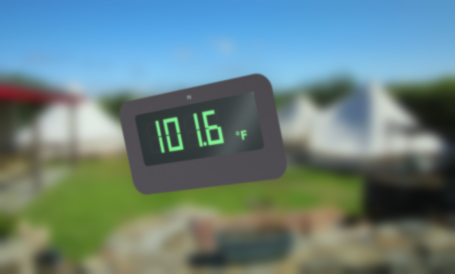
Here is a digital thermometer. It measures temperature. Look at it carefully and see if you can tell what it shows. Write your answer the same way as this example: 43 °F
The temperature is 101.6 °F
